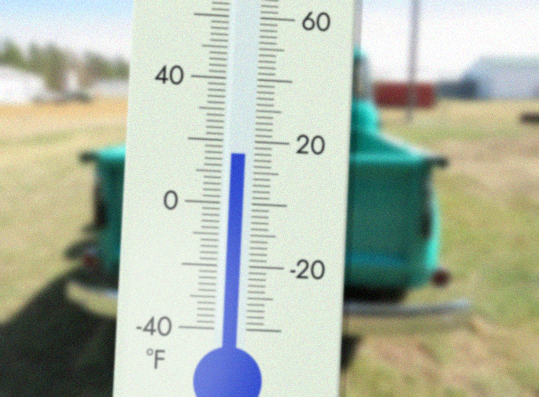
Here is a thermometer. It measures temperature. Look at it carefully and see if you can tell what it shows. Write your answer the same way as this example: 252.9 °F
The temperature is 16 °F
